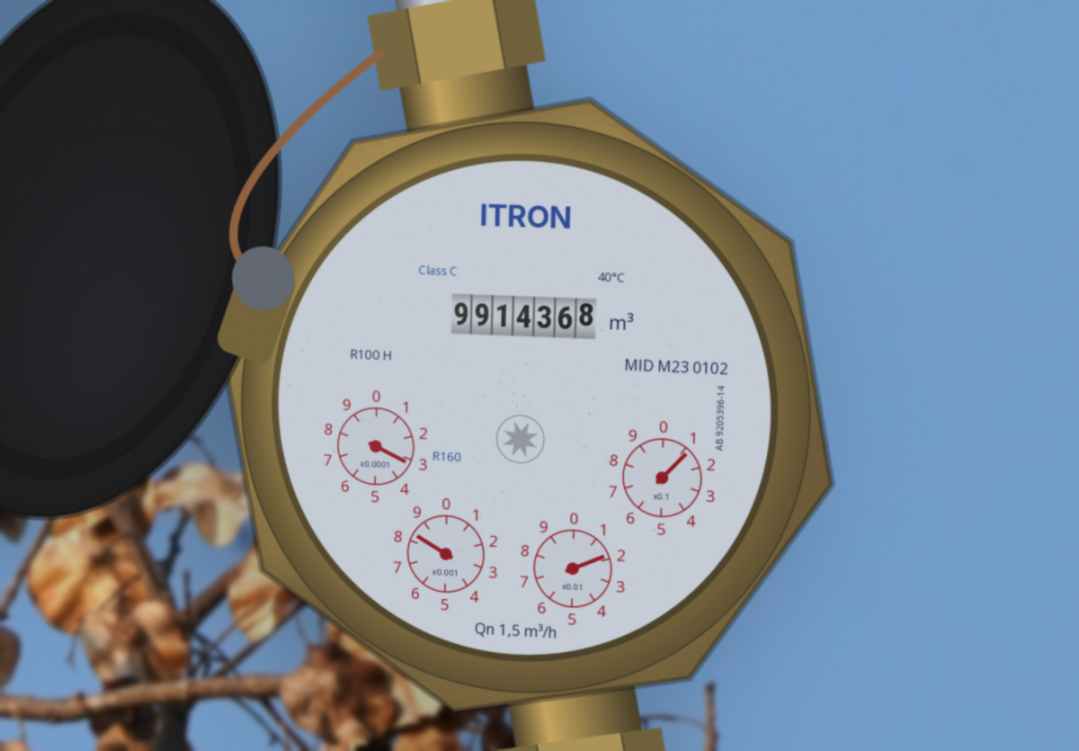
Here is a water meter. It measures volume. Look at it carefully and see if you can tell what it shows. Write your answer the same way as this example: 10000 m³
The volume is 9914368.1183 m³
